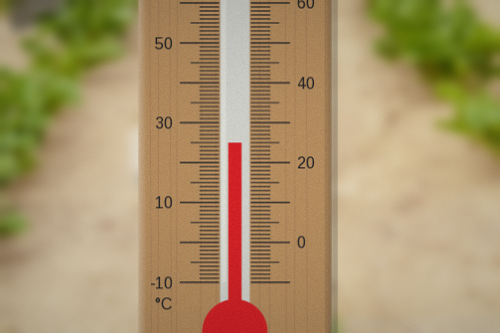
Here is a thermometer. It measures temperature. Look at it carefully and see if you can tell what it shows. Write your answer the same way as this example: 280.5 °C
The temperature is 25 °C
